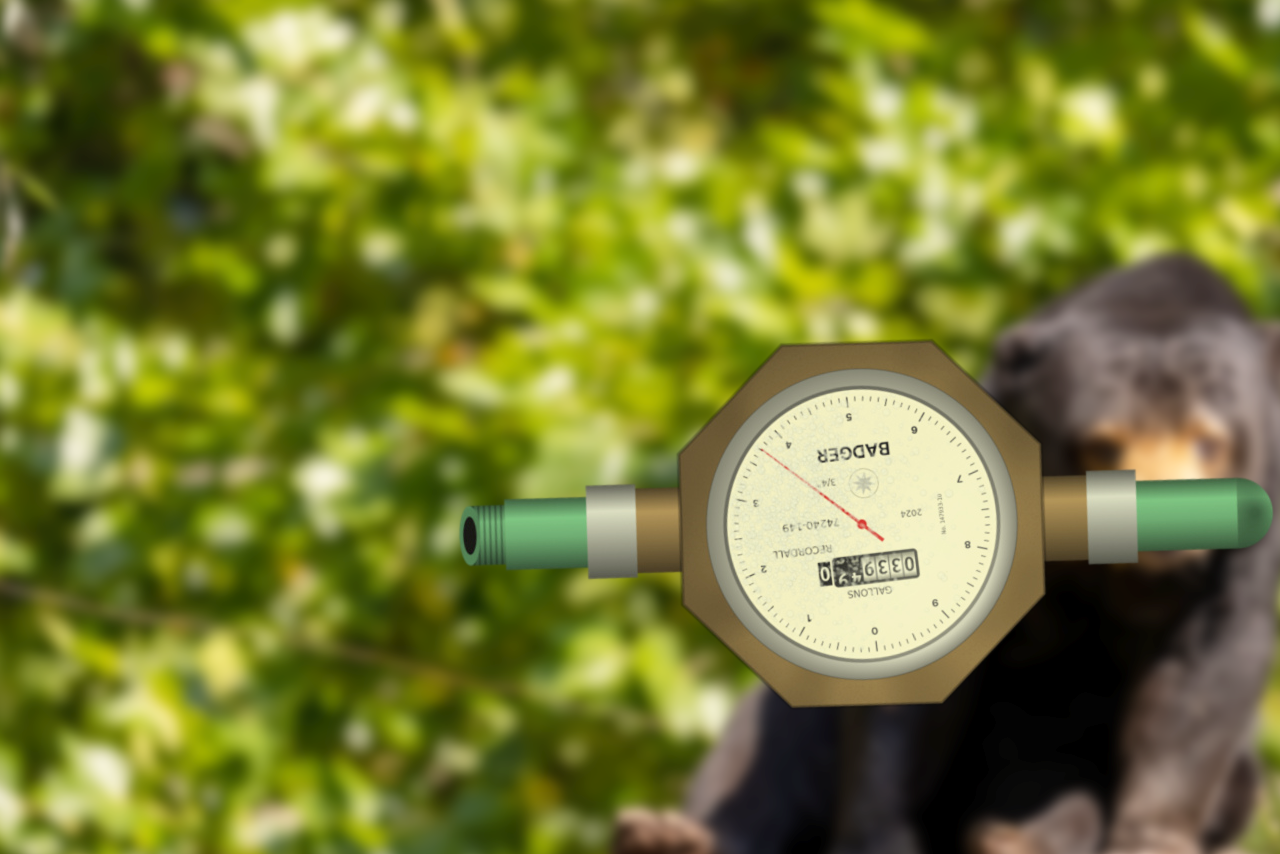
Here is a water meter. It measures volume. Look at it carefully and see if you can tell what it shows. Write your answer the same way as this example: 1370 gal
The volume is 339493.7 gal
